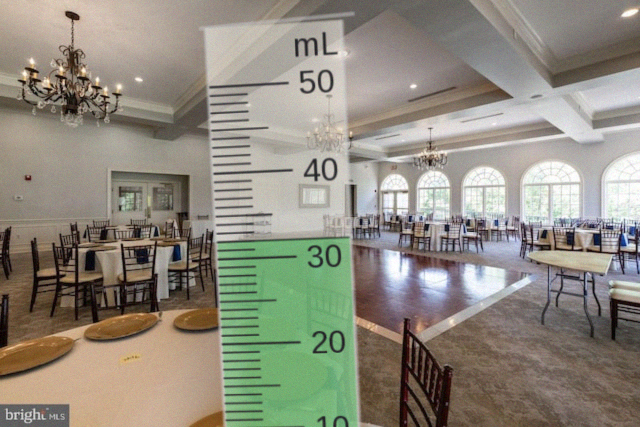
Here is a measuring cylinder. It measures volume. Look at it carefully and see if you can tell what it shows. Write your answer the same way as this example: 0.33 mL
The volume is 32 mL
